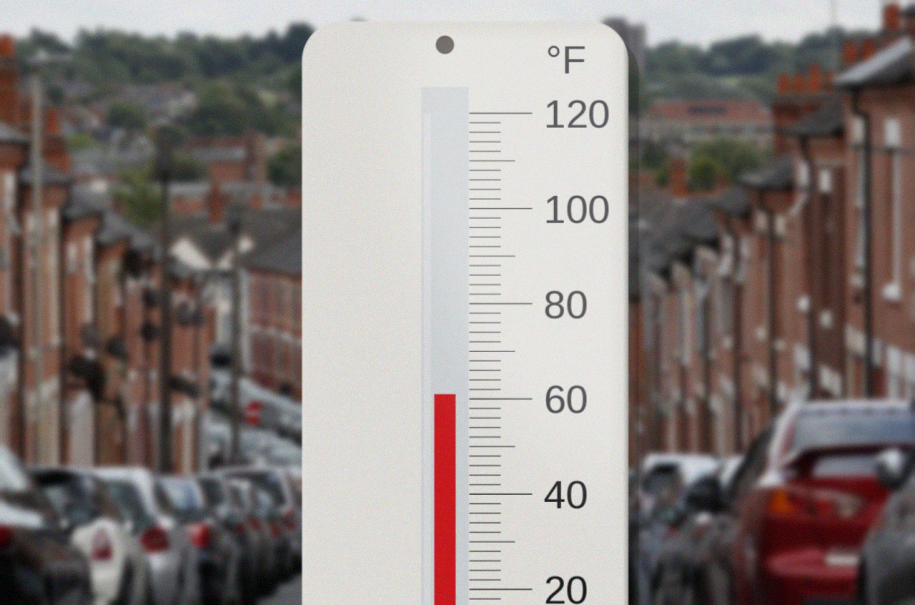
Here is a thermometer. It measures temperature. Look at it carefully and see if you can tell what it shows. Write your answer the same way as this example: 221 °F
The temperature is 61 °F
